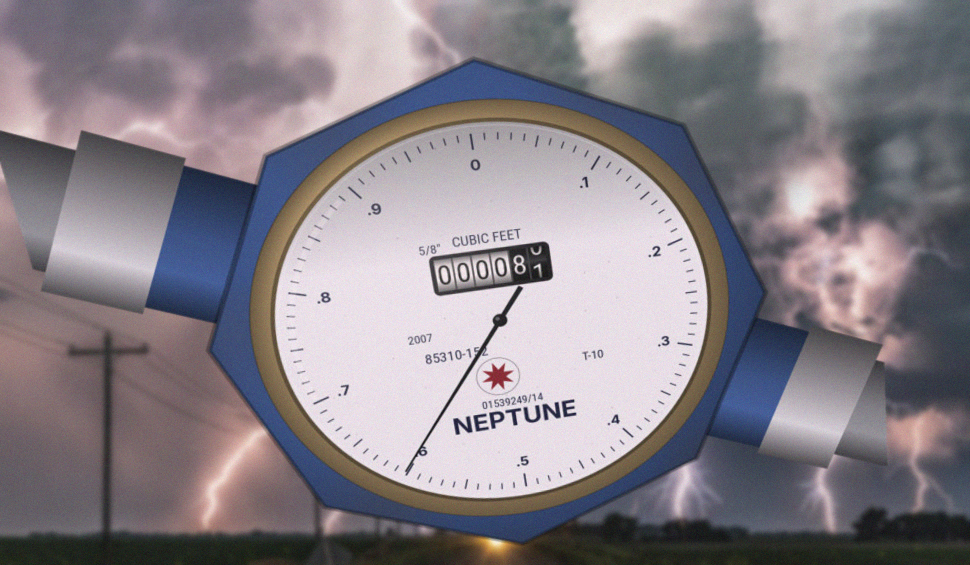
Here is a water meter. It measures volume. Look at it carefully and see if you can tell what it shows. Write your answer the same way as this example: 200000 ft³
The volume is 80.60 ft³
